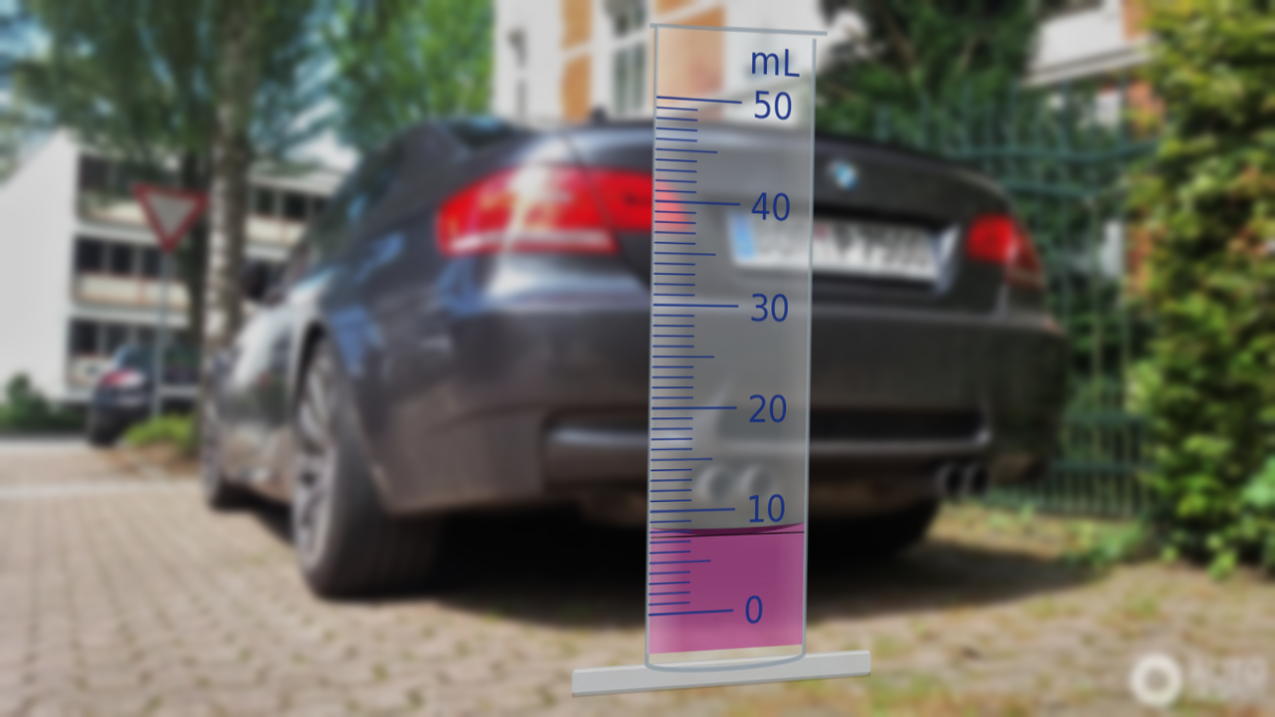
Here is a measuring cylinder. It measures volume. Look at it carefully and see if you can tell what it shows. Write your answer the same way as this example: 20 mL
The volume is 7.5 mL
